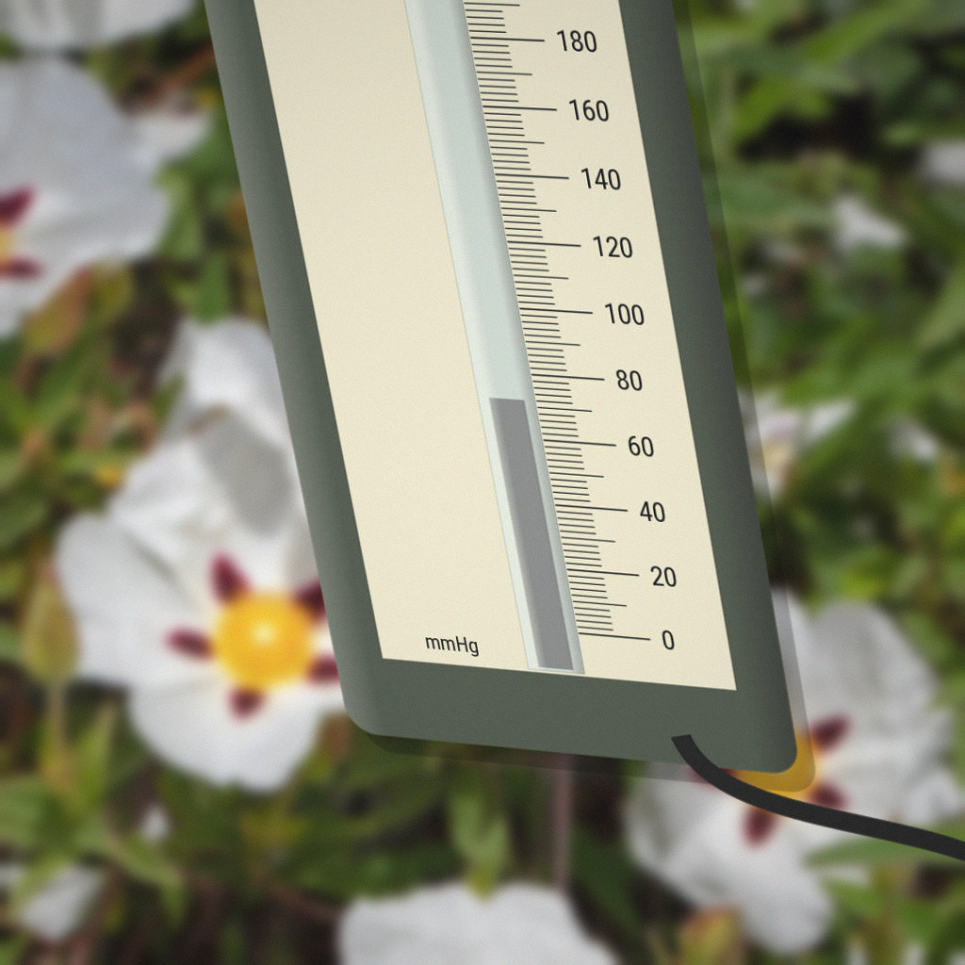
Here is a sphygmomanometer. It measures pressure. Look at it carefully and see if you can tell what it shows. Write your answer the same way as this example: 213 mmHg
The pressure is 72 mmHg
